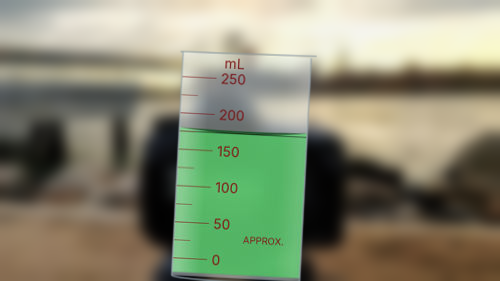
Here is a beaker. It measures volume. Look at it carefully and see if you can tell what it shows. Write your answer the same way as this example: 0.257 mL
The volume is 175 mL
